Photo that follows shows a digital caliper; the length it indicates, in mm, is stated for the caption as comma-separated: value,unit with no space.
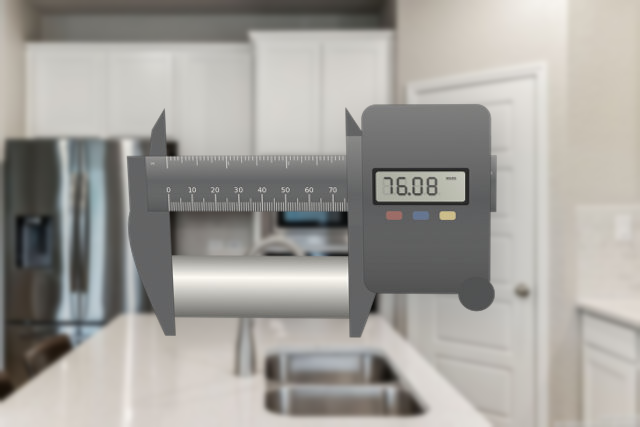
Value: 76.08,mm
